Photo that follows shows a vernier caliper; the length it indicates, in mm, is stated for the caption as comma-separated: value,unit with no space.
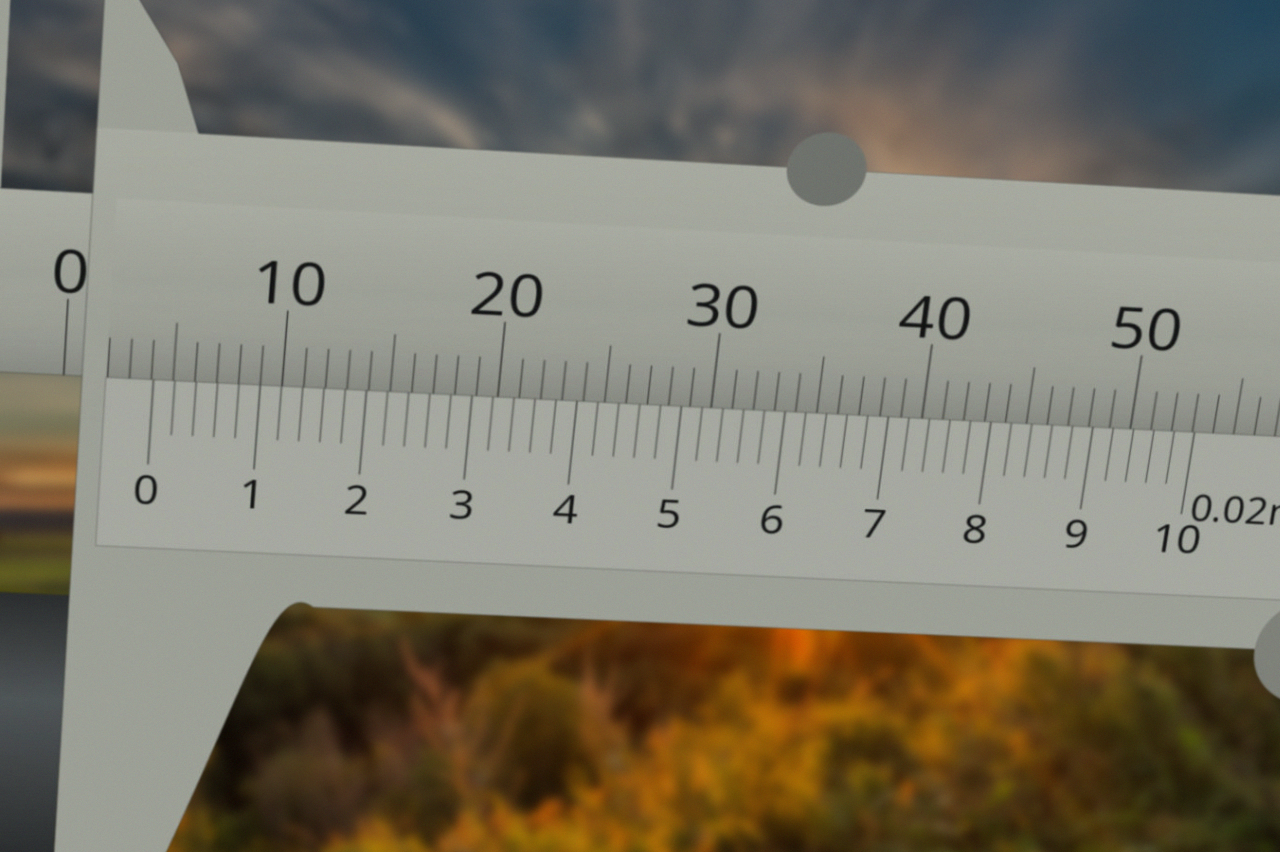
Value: 4.1,mm
